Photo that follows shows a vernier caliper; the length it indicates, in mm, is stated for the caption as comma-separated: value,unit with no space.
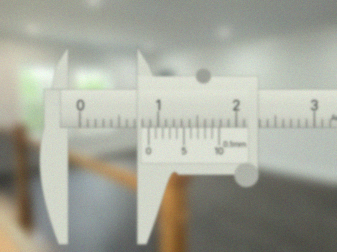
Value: 8.8,mm
